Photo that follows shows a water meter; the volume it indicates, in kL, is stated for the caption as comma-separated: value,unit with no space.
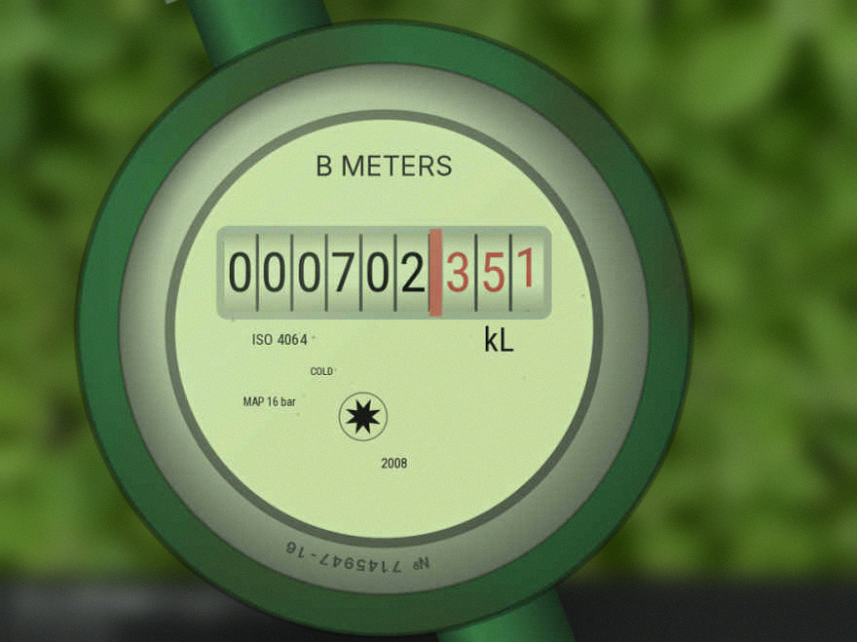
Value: 702.351,kL
